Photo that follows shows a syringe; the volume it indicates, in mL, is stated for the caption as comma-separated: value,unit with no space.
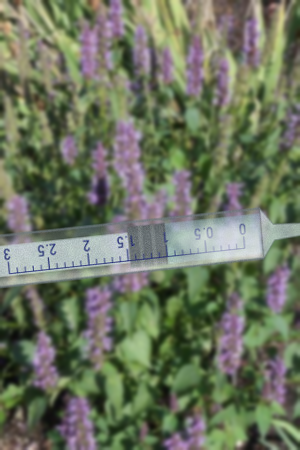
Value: 1,mL
